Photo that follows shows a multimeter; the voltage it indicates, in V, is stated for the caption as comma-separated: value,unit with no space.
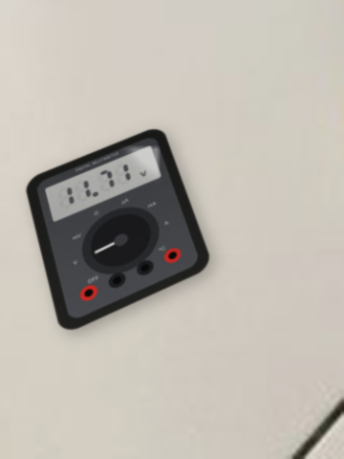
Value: 11.71,V
